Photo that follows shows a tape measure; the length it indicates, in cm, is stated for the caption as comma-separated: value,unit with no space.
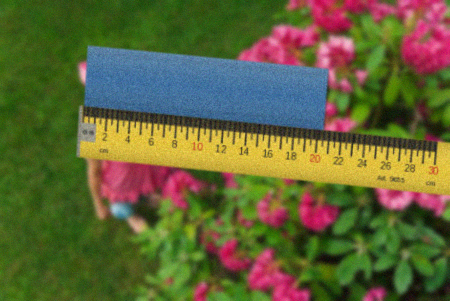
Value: 20.5,cm
